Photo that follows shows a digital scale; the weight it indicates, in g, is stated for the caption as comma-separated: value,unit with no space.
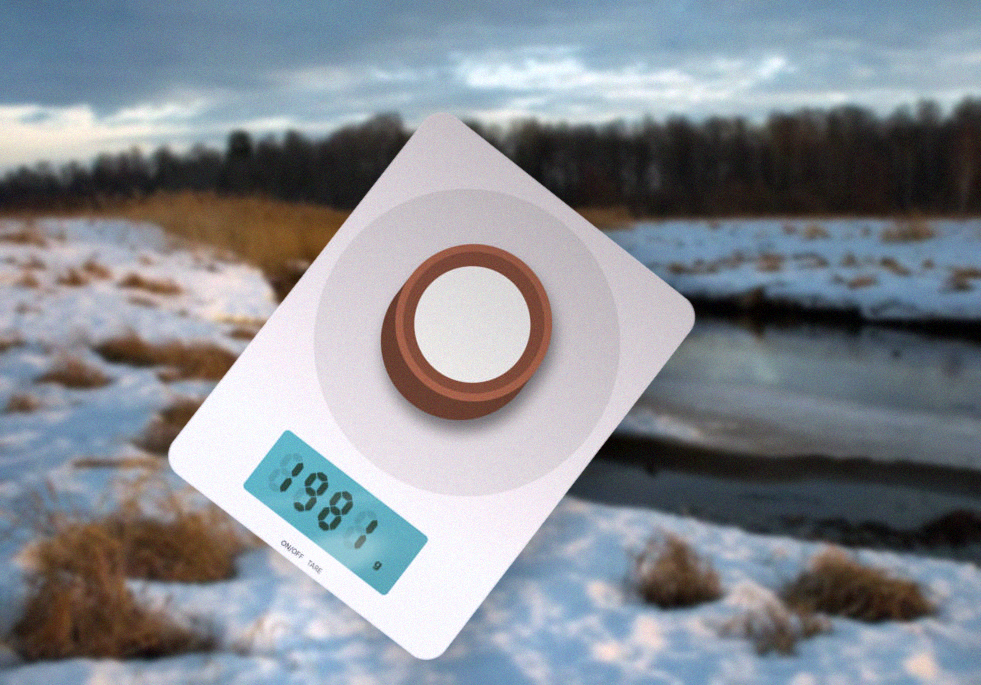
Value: 1981,g
